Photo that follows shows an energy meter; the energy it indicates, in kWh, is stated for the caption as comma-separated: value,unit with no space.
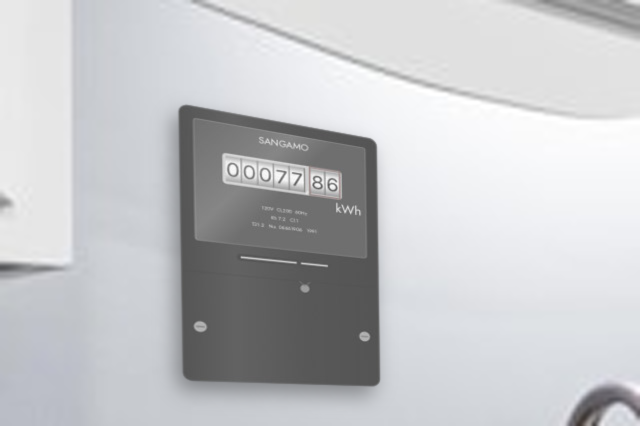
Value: 77.86,kWh
